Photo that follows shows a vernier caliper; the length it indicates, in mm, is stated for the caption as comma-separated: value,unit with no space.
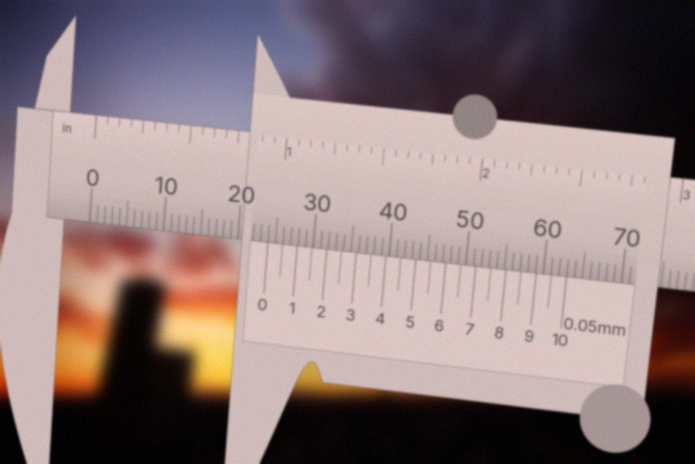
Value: 24.0,mm
